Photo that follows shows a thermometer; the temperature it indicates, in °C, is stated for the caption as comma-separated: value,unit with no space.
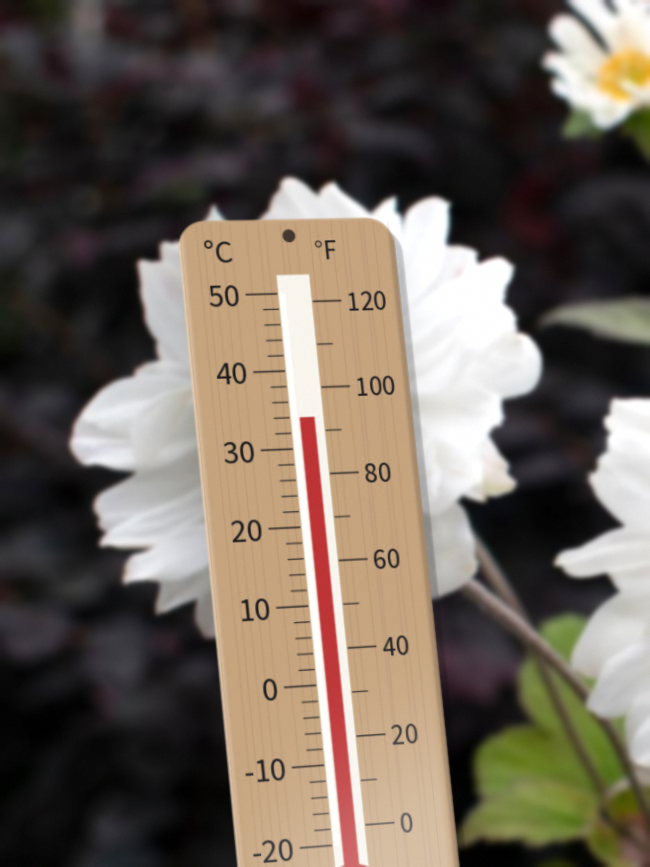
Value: 34,°C
